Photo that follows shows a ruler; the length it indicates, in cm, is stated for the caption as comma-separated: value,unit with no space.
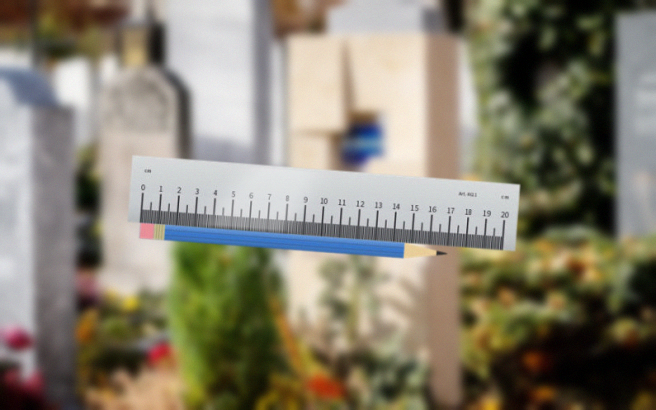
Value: 17,cm
